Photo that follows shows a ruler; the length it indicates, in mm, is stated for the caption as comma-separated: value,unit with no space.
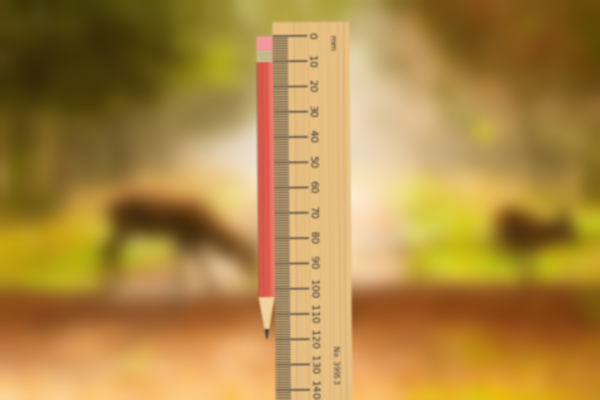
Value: 120,mm
